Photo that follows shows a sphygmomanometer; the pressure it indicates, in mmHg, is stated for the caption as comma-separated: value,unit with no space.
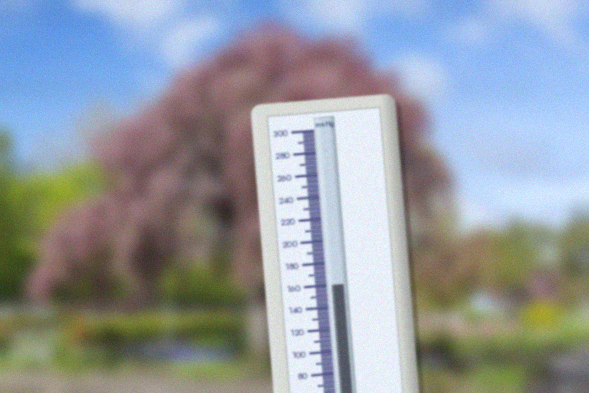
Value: 160,mmHg
